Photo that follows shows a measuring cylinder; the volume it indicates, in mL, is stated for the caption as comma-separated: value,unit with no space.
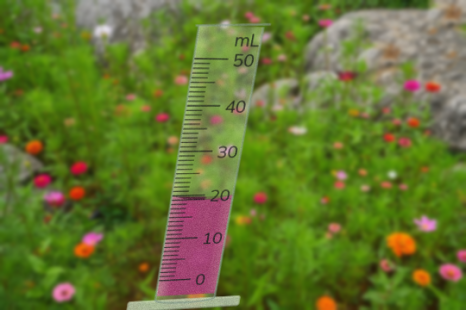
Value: 19,mL
